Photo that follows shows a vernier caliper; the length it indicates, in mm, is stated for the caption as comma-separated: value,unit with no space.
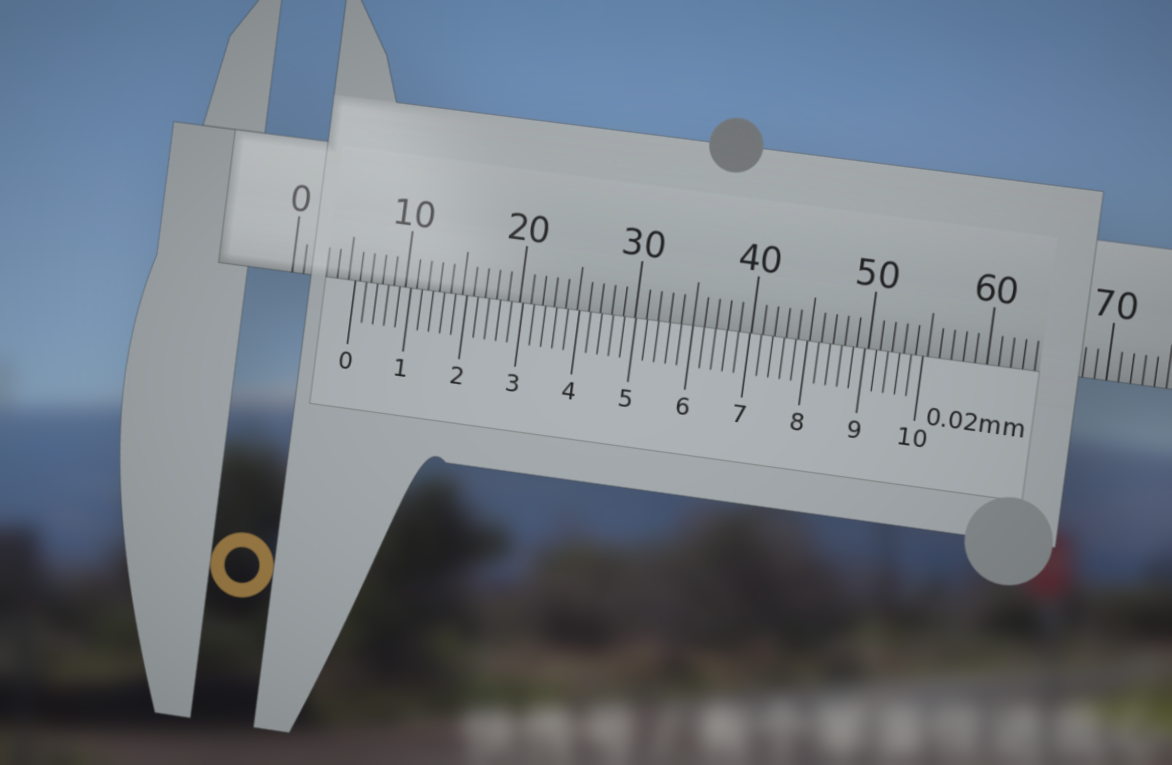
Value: 5.6,mm
